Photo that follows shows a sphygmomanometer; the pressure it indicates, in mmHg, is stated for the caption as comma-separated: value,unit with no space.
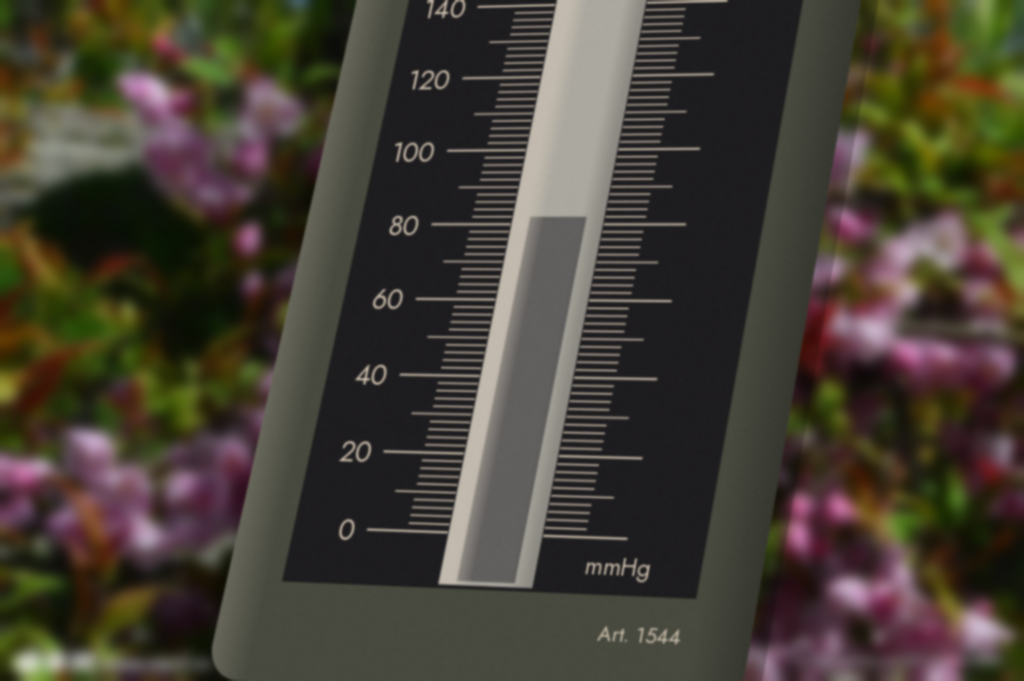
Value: 82,mmHg
